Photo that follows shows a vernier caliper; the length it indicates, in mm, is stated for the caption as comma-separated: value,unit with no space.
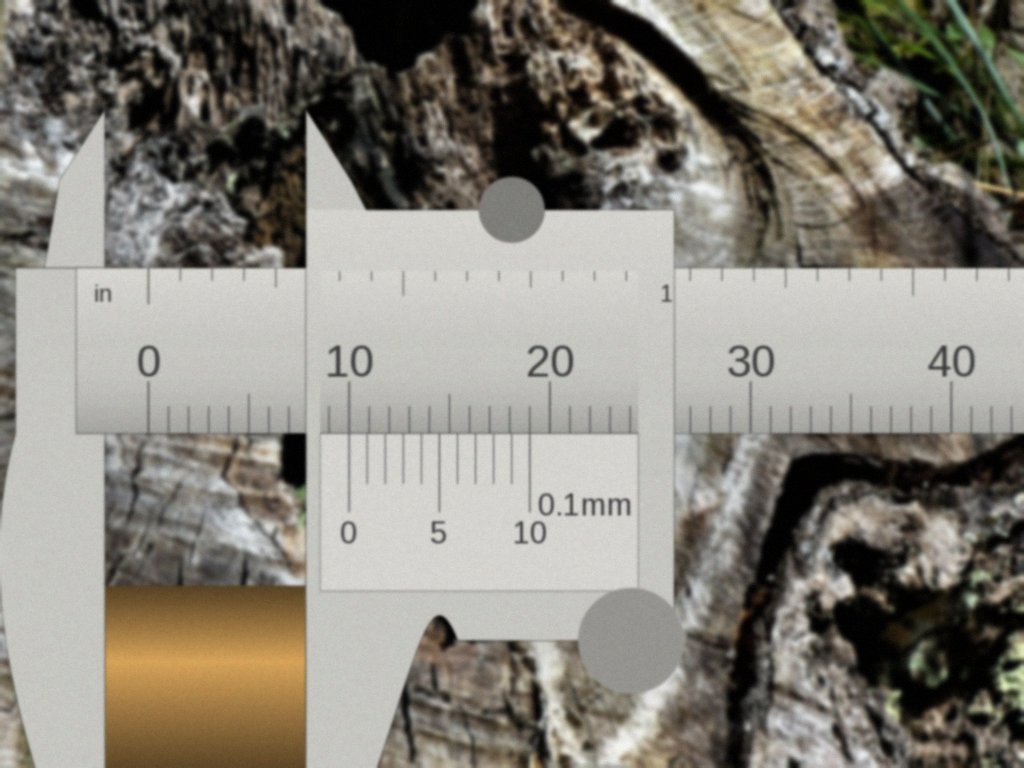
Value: 10.0,mm
